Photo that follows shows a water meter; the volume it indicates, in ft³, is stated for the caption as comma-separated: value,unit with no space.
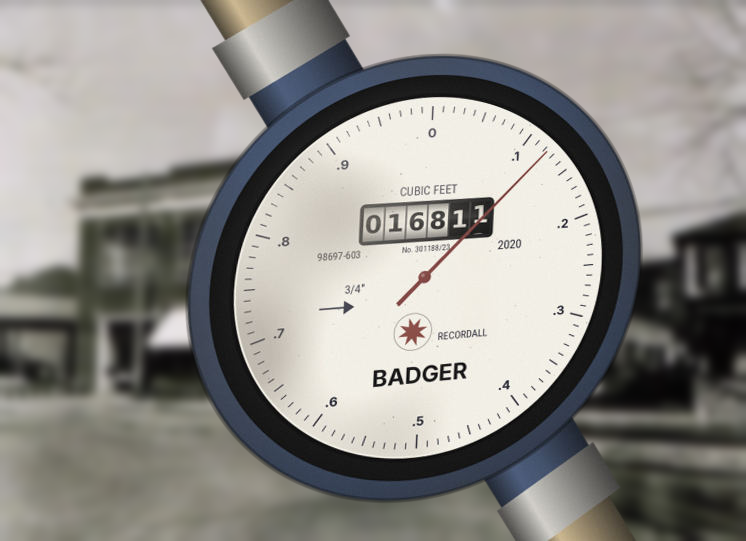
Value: 16811.12,ft³
